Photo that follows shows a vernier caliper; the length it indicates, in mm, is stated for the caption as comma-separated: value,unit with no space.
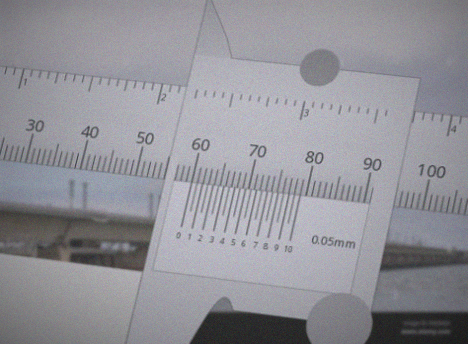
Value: 60.0,mm
